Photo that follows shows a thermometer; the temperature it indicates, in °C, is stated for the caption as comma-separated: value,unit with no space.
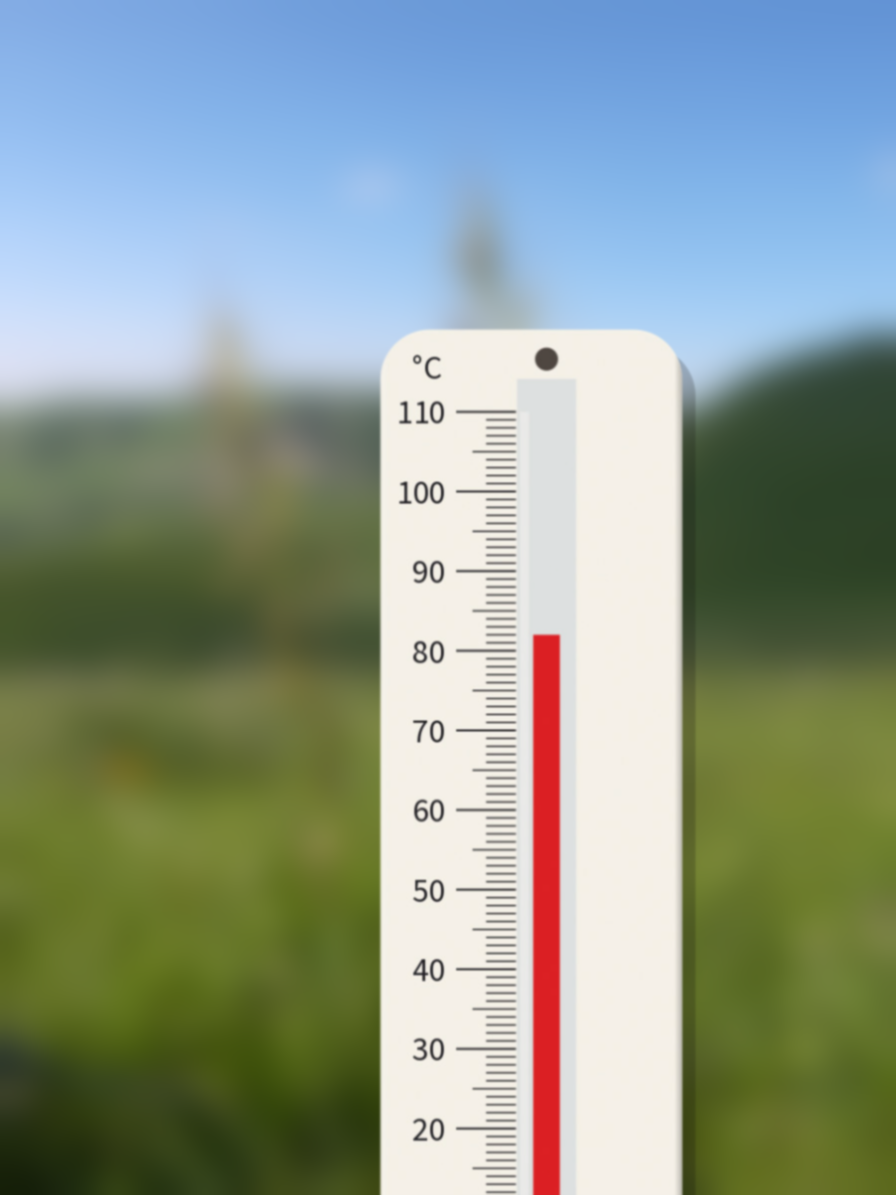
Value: 82,°C
